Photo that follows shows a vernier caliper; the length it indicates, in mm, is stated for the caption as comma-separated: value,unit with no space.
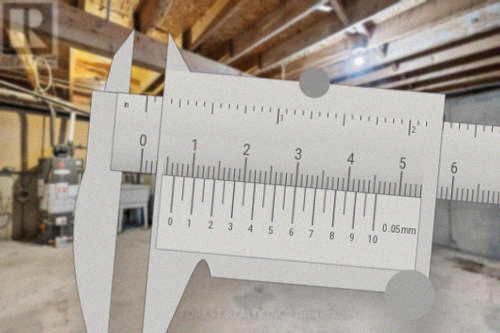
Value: 6.5,mm
